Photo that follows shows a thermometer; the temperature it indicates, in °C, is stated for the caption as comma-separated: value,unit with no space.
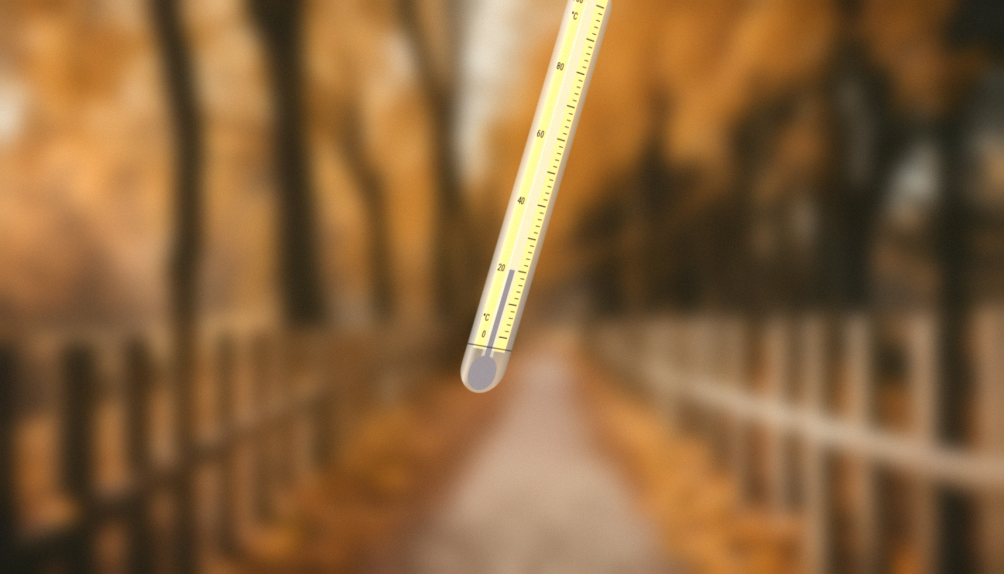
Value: 20,°C
